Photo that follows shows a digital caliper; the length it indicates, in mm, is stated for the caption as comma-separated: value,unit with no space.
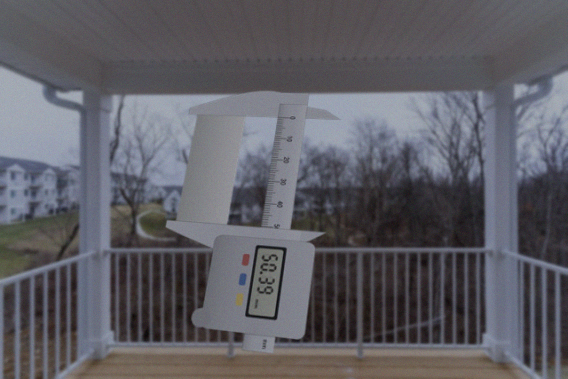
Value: 50.39,mm
